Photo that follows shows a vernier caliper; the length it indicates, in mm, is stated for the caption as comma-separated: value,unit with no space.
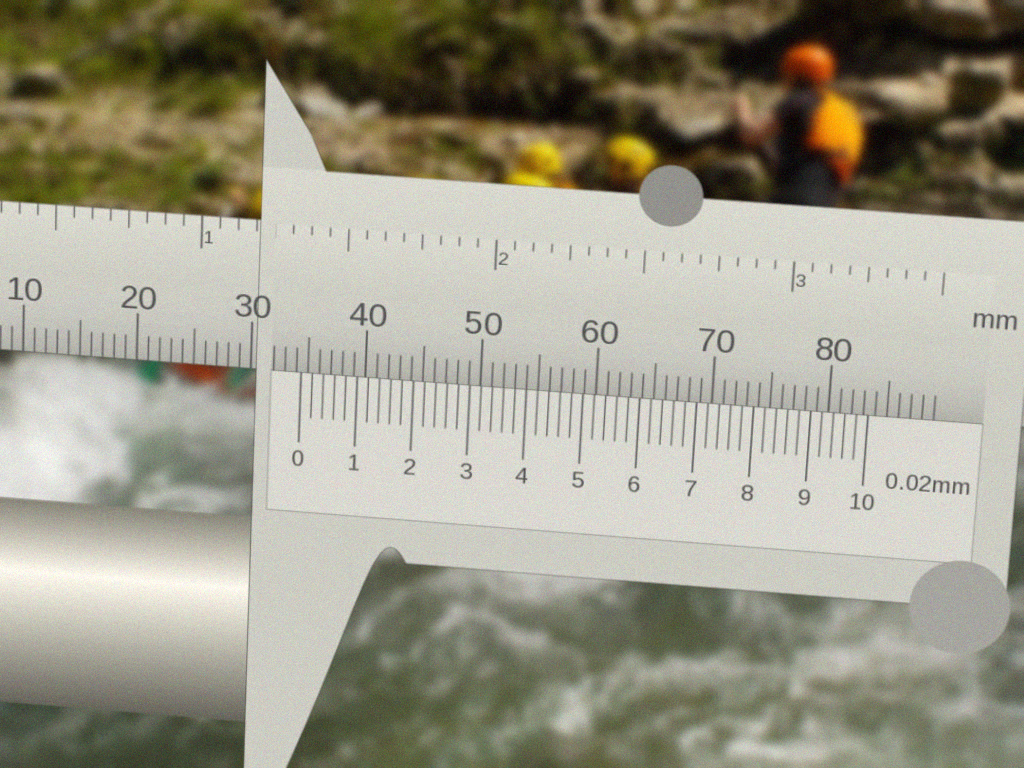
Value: 34.4,mm
